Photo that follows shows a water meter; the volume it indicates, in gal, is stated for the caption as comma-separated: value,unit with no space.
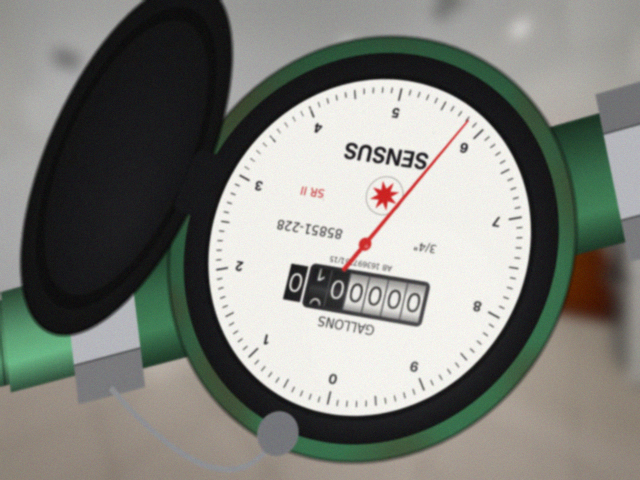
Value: 5.8,gal
